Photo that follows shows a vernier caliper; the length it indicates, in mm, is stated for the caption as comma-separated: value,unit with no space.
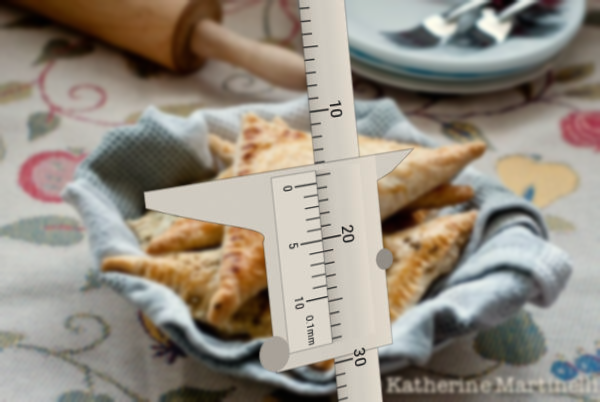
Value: 15.6,mm
